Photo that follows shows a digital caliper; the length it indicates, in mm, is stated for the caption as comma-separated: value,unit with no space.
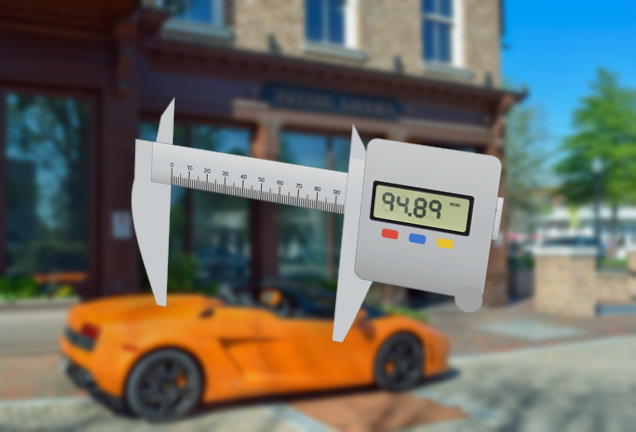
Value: 94.89,mm
